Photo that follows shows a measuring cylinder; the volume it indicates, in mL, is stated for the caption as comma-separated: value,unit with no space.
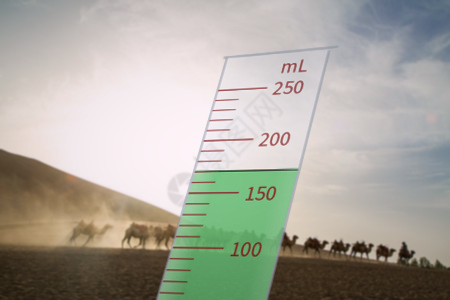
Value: 170,mL
